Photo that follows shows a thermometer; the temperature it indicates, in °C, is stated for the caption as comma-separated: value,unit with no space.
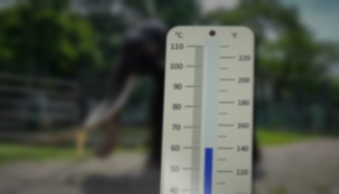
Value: 60,°C
